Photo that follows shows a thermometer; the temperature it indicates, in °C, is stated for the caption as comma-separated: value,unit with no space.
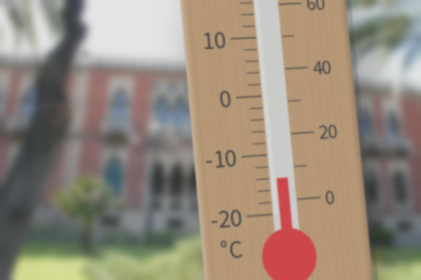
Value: -14,°C
